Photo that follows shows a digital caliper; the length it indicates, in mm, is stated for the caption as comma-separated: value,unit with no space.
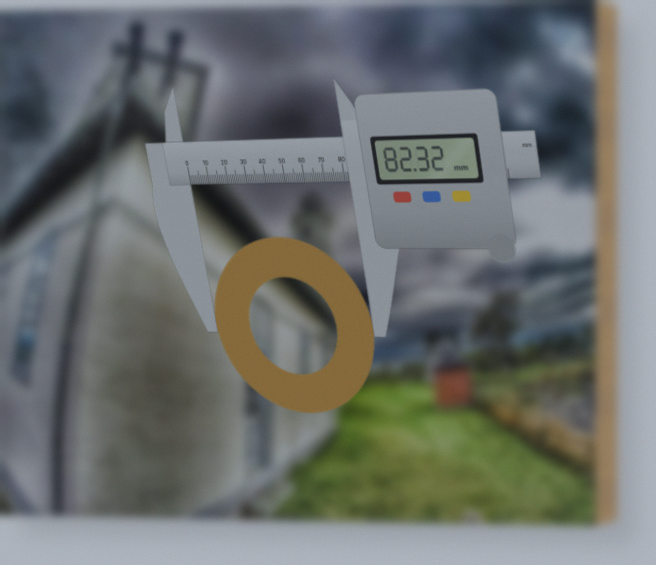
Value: 82.32,mm
